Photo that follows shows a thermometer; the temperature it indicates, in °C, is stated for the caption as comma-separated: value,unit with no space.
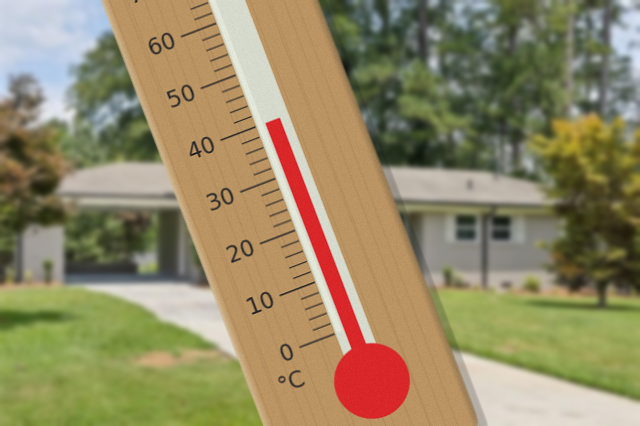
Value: 40,°C
